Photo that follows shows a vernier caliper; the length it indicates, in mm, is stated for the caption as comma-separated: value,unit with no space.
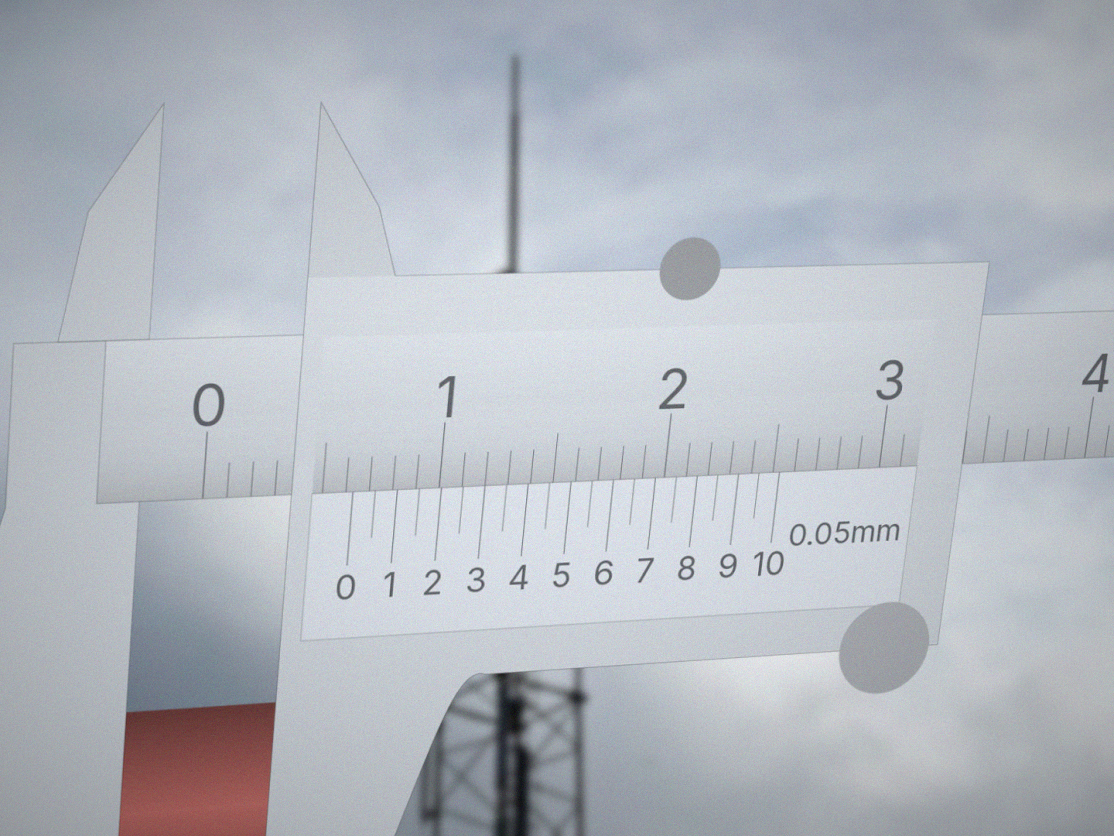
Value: 6.30,mm
